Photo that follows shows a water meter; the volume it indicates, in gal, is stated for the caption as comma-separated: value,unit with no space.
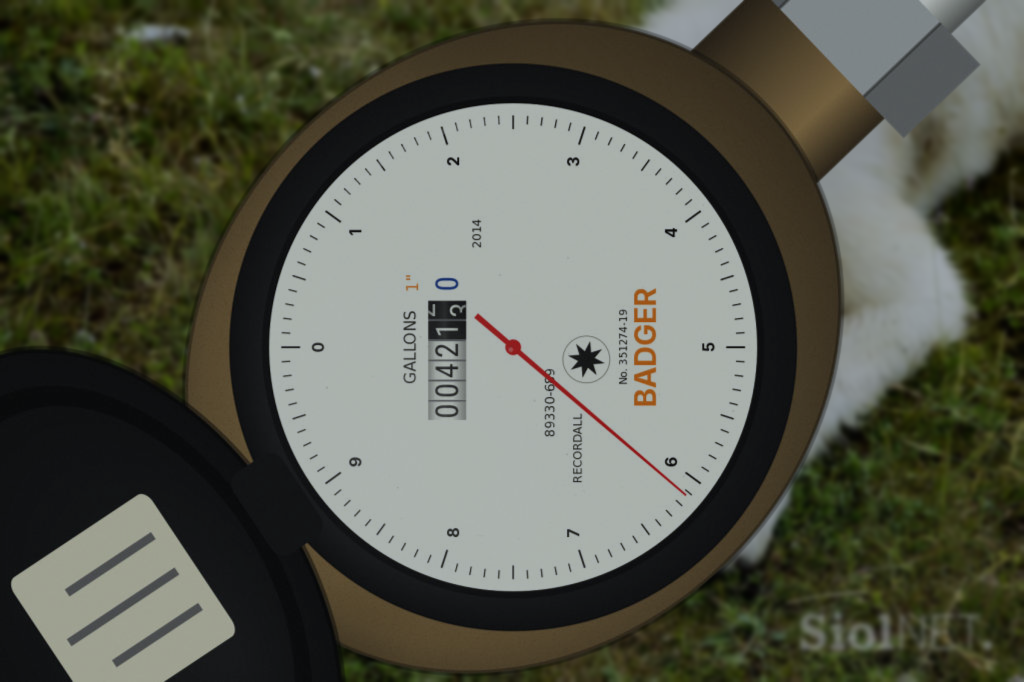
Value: 42126.1,gal
